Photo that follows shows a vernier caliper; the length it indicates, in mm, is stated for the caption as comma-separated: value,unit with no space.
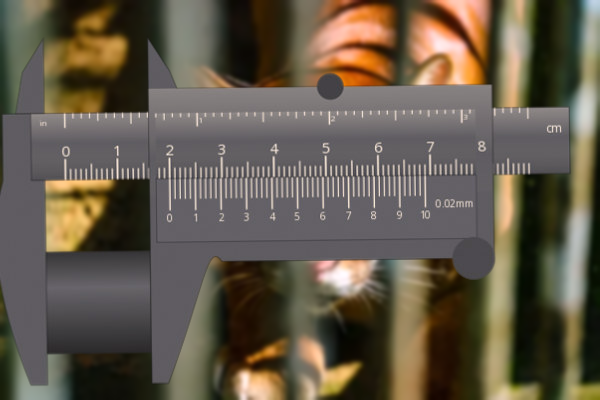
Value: 20.0,mm
